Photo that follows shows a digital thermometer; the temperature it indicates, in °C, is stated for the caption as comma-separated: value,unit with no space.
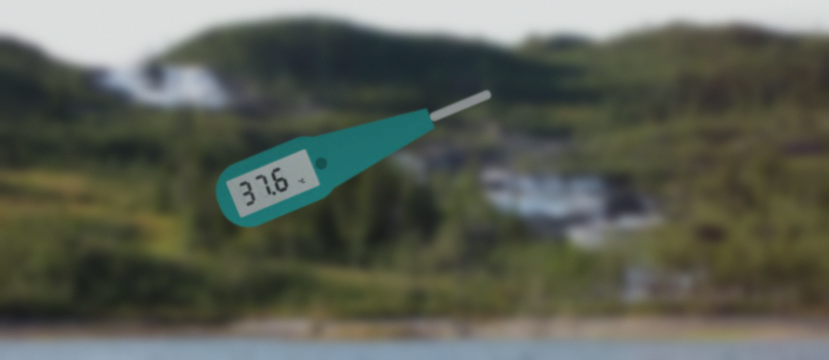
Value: 37.6,°C
